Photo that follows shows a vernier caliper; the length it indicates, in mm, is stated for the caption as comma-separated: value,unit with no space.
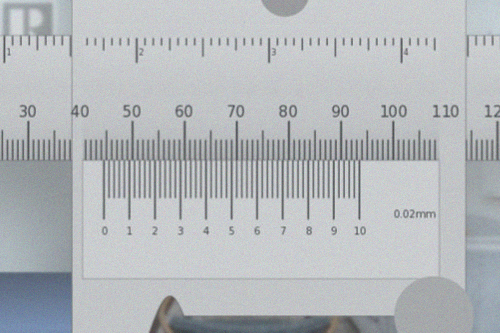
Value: 44.5,mm
